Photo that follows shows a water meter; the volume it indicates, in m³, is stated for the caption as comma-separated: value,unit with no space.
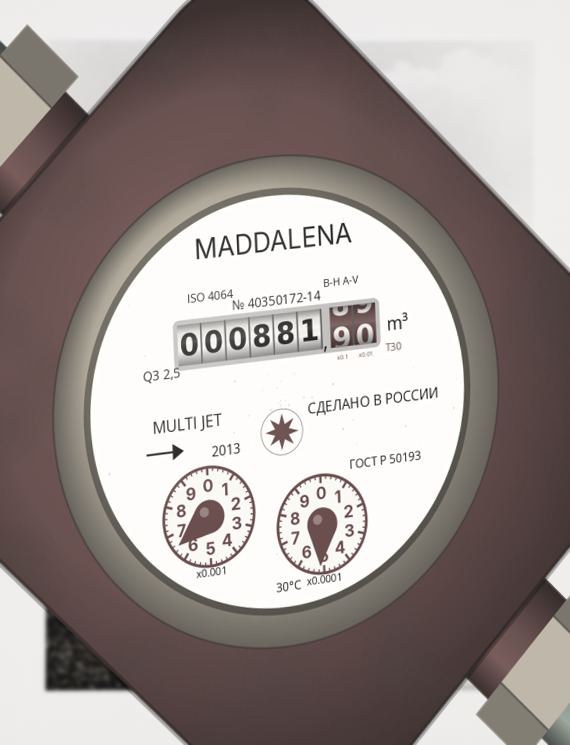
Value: 881.8965,m³
